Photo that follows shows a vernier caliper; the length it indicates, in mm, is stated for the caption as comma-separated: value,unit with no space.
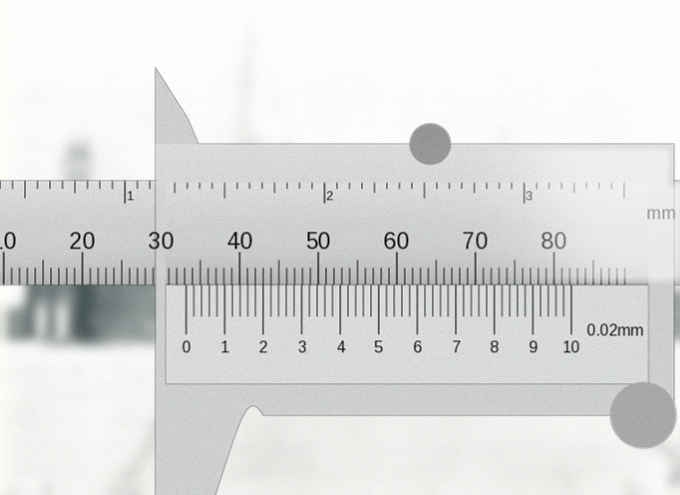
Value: 33.2,mm
